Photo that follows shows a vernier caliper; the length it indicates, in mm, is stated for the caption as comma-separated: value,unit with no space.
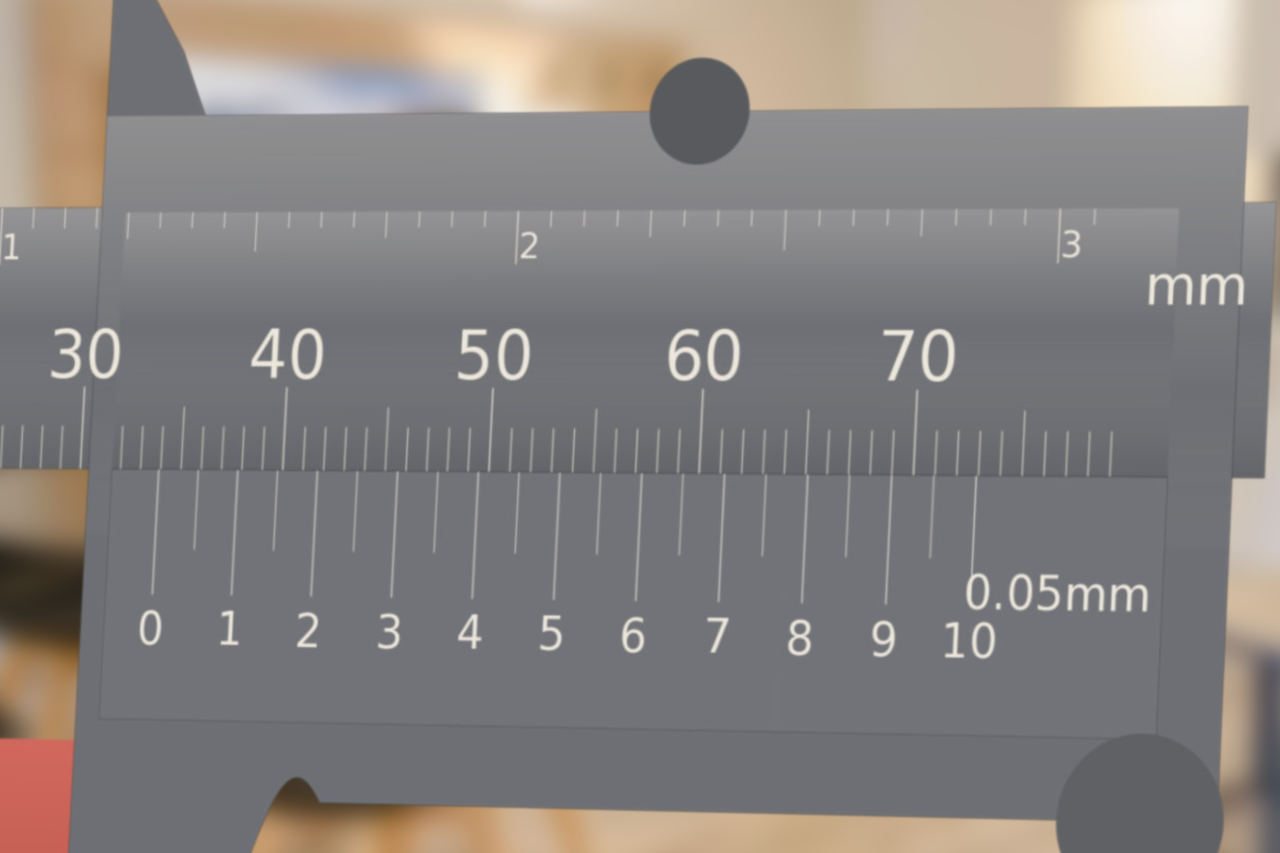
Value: 33.9,mm
